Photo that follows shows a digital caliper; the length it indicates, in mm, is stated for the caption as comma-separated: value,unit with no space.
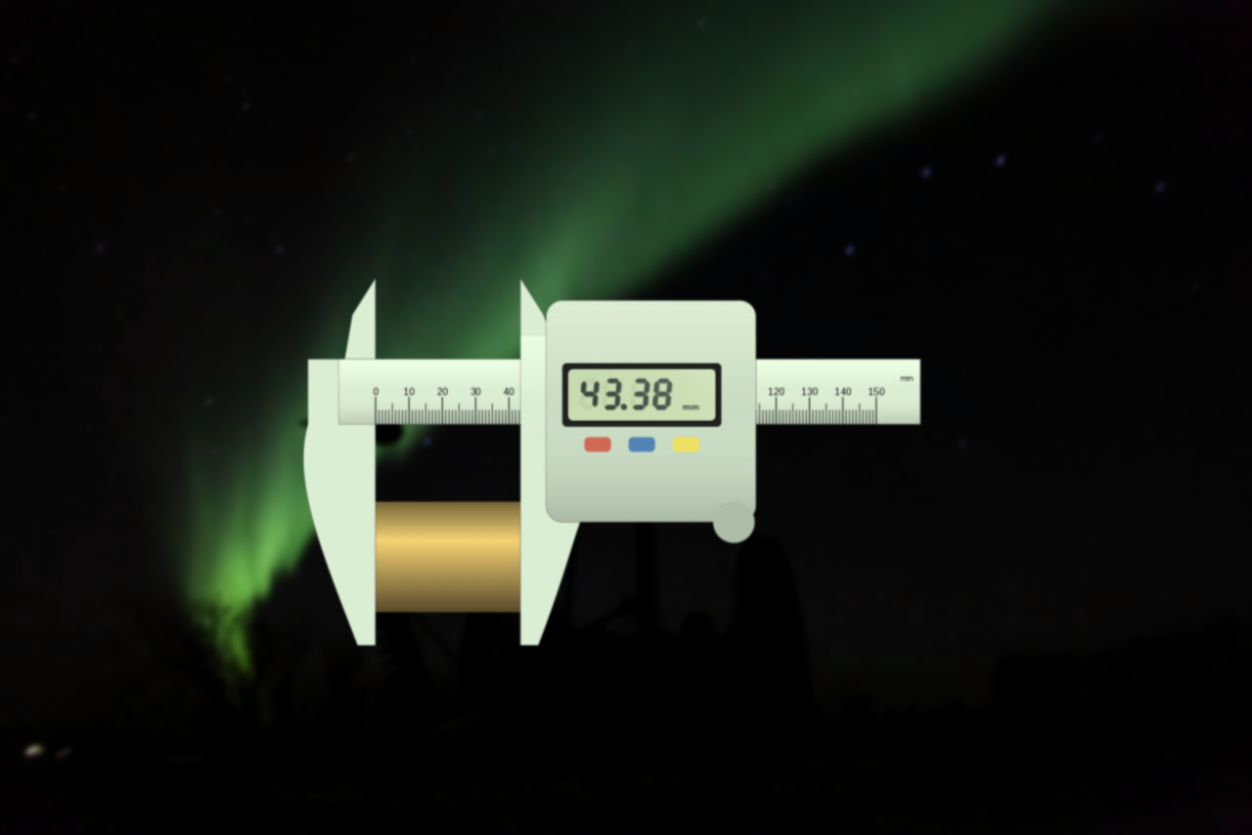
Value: 43.38,mm
